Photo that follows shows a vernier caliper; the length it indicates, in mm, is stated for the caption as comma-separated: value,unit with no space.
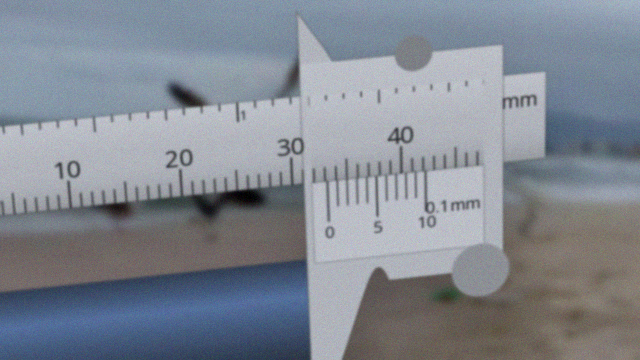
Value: 33.2,mm
